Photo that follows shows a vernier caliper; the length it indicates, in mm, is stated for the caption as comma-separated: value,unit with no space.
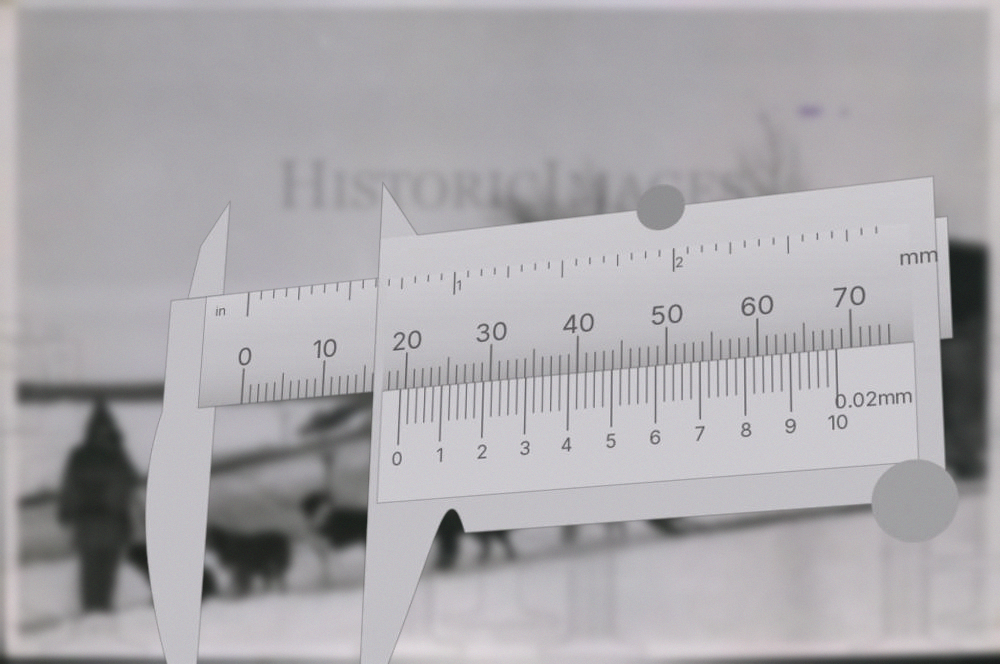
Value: 19.4,mm
